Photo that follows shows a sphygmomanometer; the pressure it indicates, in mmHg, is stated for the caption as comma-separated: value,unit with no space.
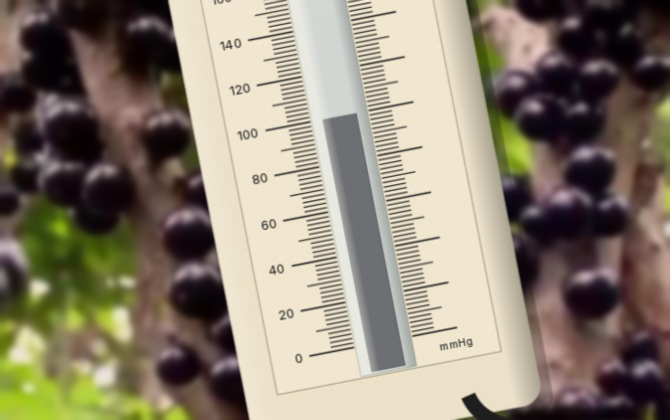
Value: 100,mmHg
